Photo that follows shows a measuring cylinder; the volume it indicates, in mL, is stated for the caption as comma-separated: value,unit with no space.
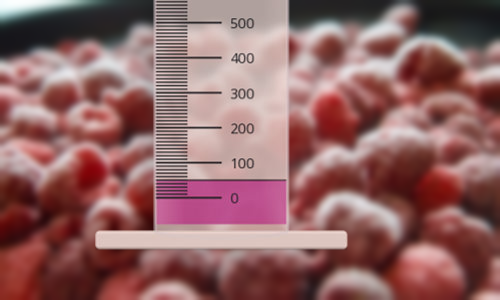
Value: 50,mL
